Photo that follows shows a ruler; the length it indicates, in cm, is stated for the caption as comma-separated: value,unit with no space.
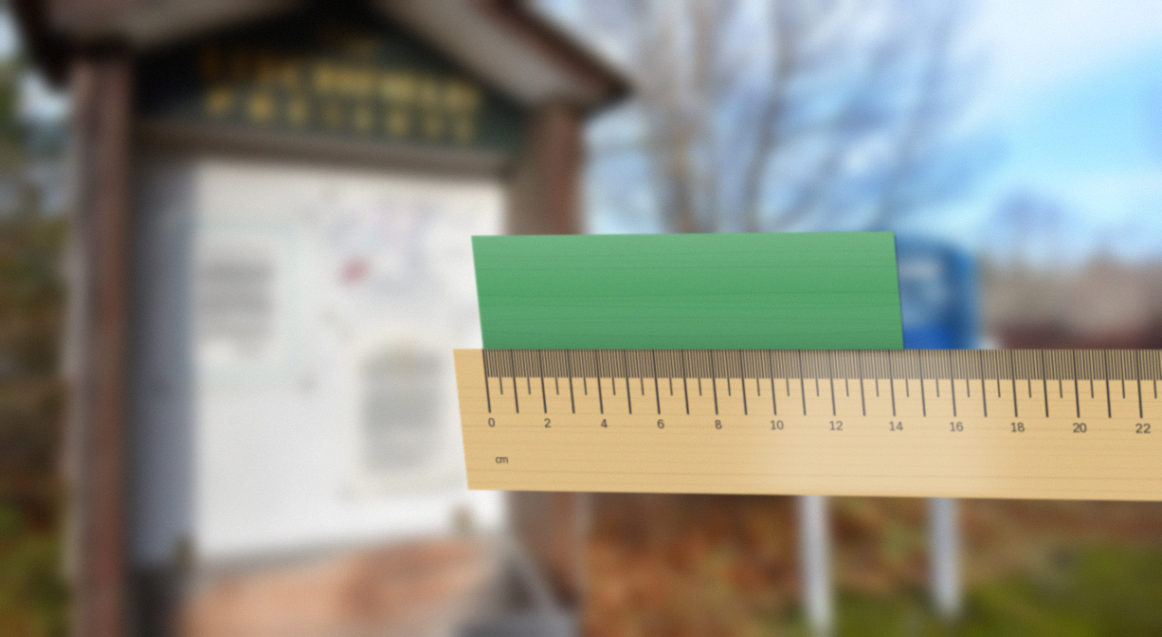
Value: 14.5,cm
